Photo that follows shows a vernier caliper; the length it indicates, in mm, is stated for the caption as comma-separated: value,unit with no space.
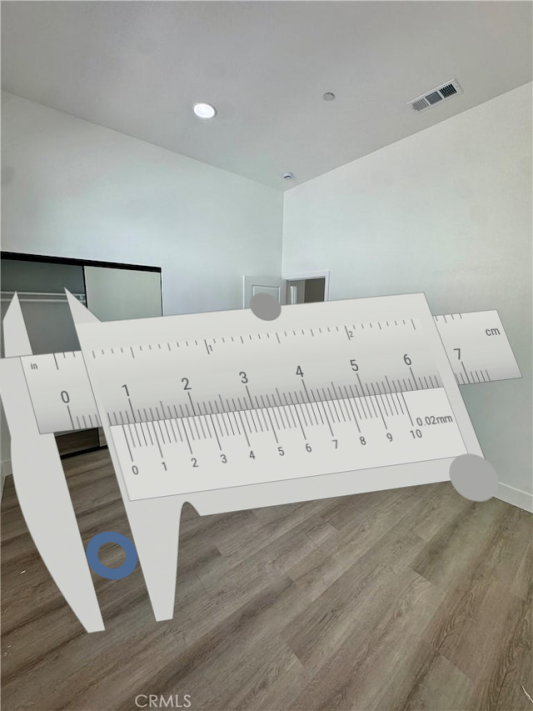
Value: 7.8,mm
